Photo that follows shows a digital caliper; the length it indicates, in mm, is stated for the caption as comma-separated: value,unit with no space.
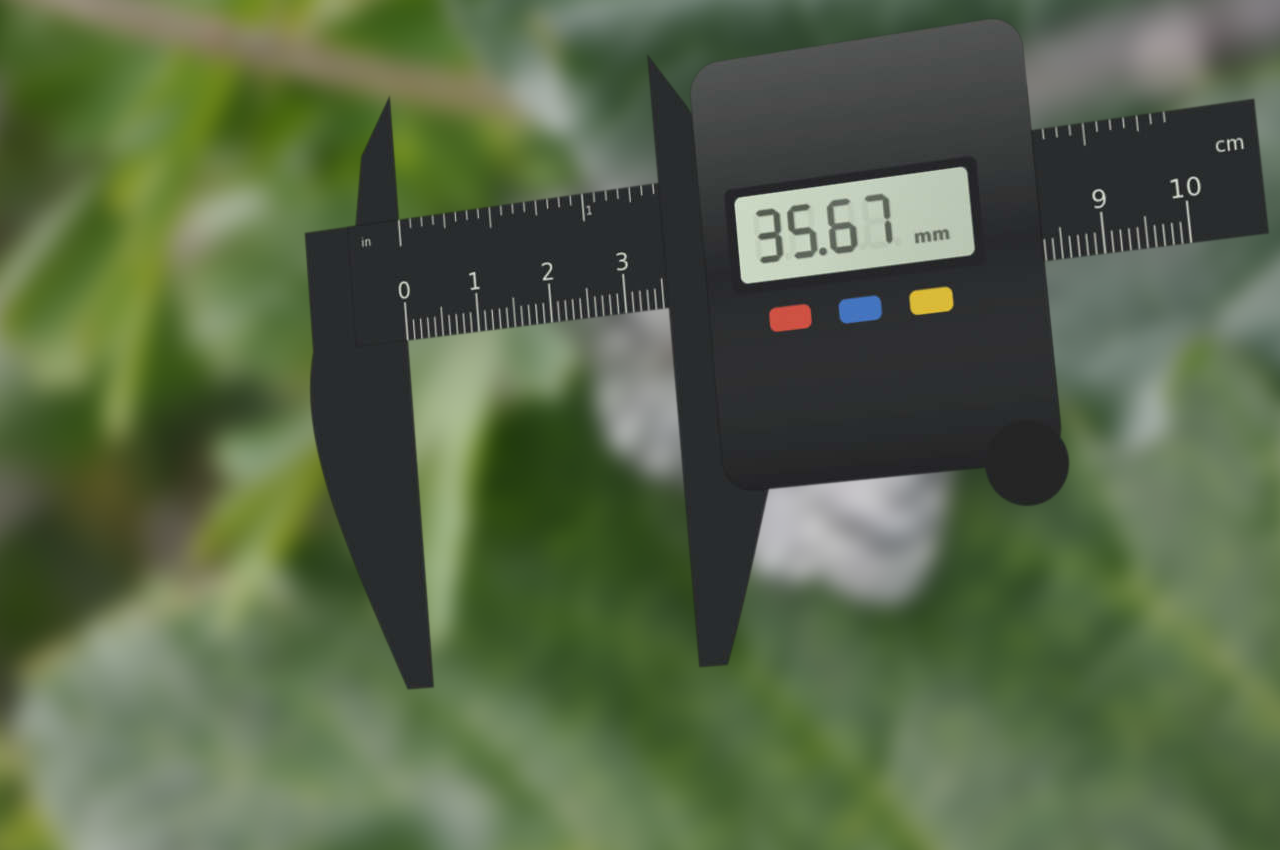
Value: 35.67,mm
